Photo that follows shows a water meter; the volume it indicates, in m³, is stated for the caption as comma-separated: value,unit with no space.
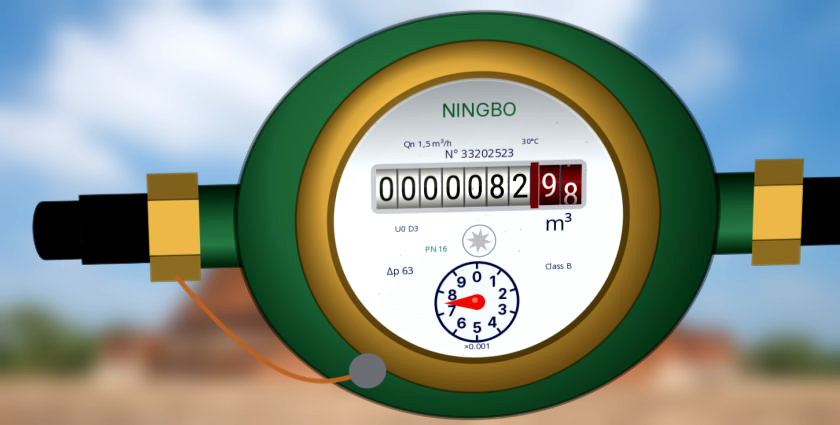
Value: 82.977,m³
